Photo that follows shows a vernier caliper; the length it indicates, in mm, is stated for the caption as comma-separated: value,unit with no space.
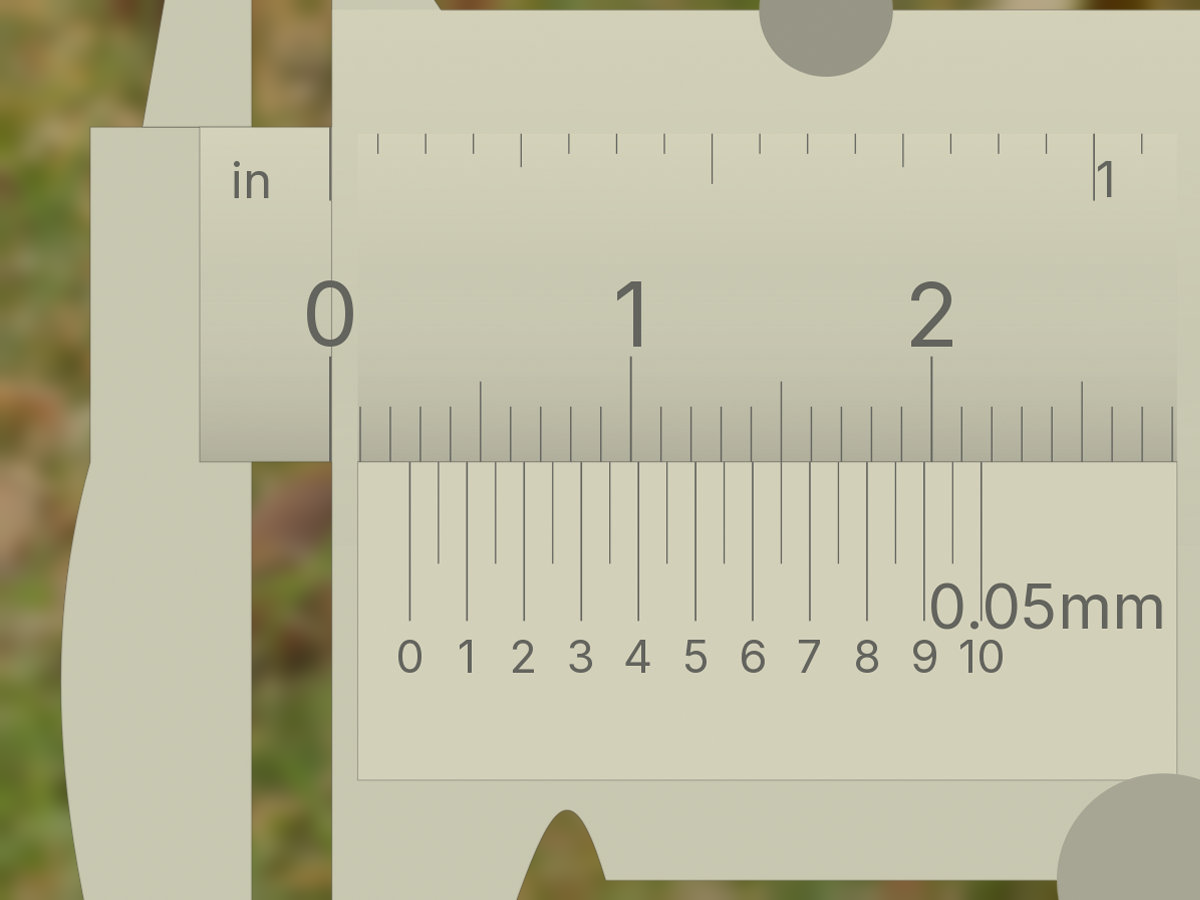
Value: 2.65,mm
